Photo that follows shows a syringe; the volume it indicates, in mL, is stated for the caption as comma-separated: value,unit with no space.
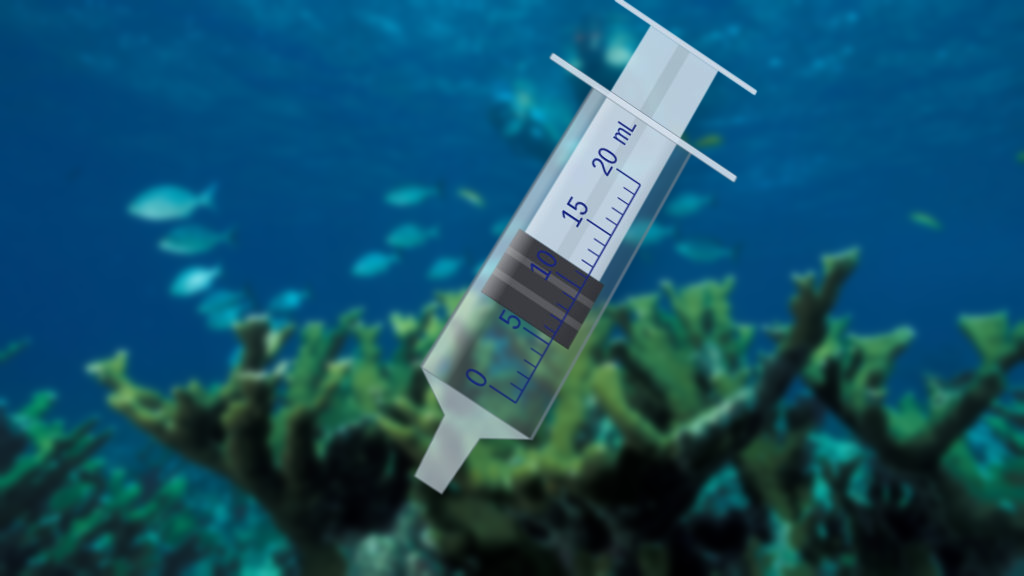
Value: 5.5,mL
